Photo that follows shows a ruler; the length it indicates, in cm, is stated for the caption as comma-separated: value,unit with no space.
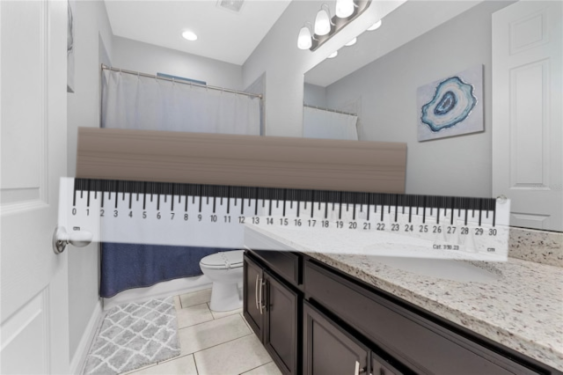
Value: 23.5,cm
